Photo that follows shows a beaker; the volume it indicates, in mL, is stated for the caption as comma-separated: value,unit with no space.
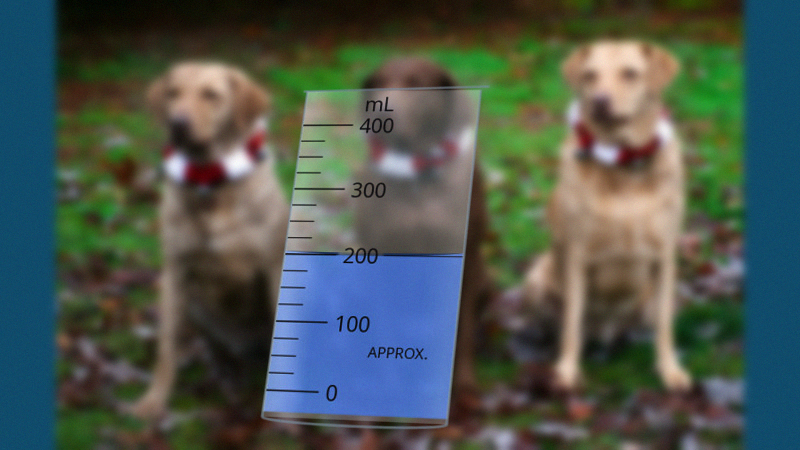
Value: 200,mL
